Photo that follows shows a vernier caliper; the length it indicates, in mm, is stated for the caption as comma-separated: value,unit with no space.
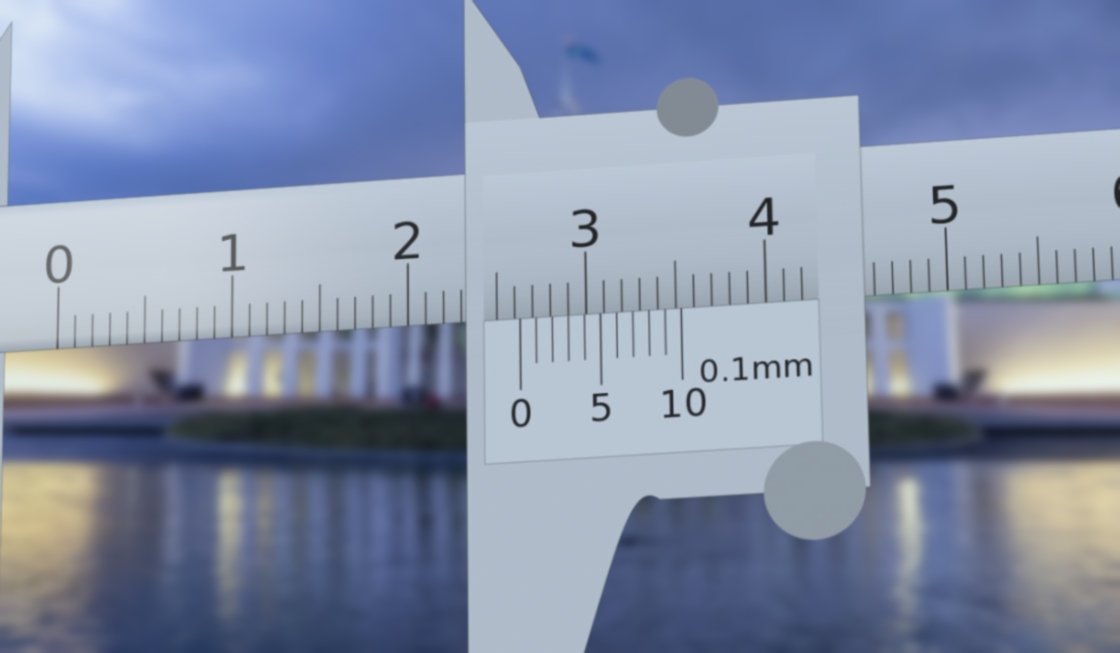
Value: 26.3,mm
